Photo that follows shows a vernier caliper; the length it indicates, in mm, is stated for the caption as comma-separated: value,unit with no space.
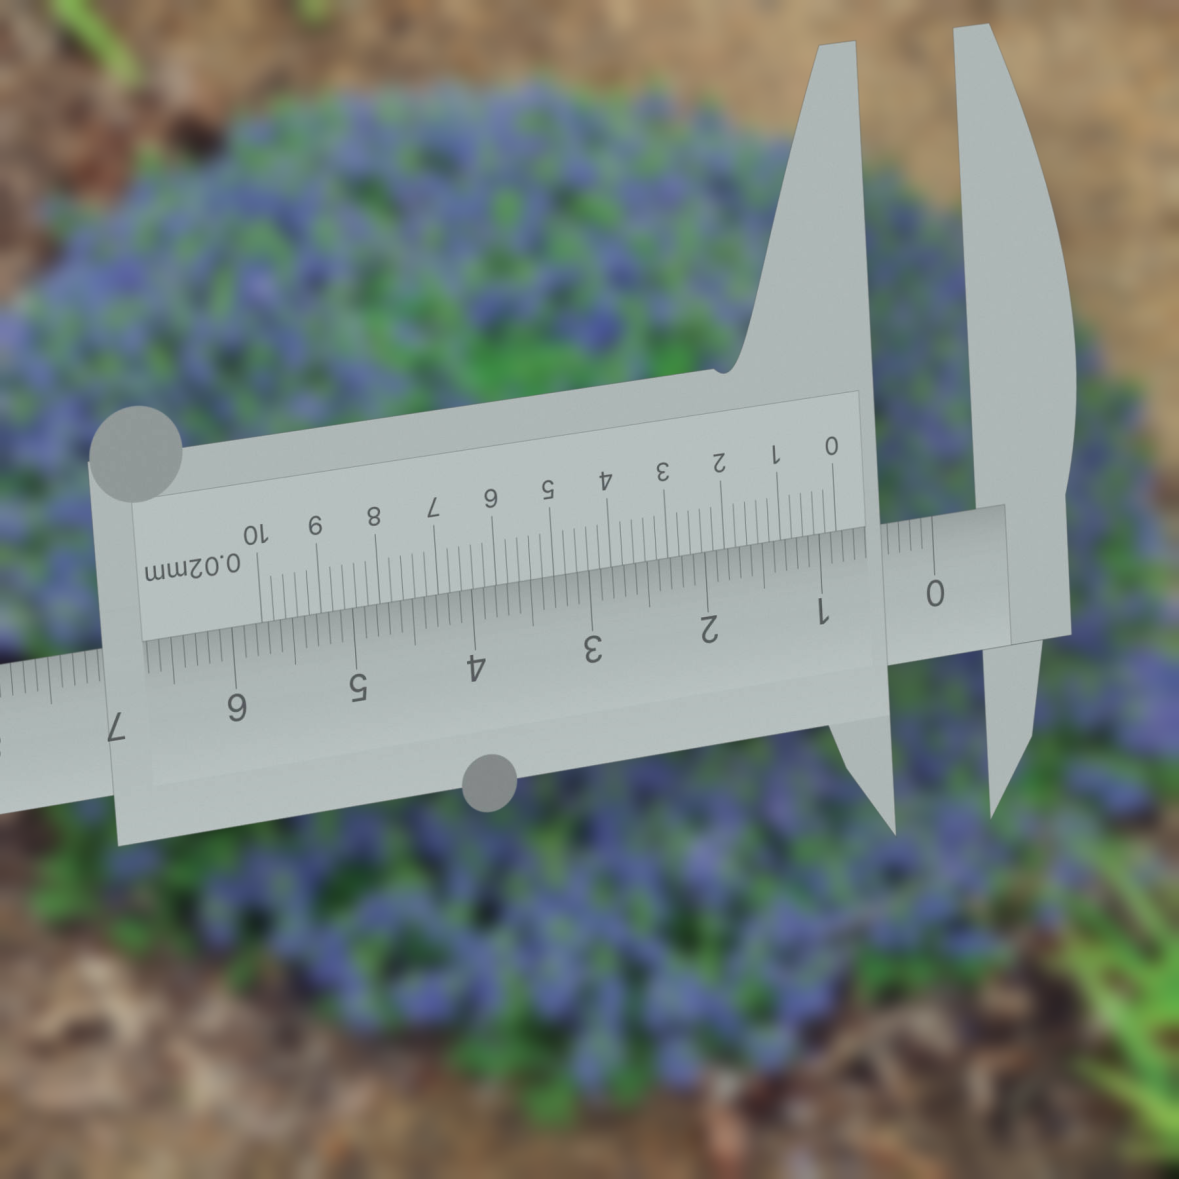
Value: 8.5,mm
